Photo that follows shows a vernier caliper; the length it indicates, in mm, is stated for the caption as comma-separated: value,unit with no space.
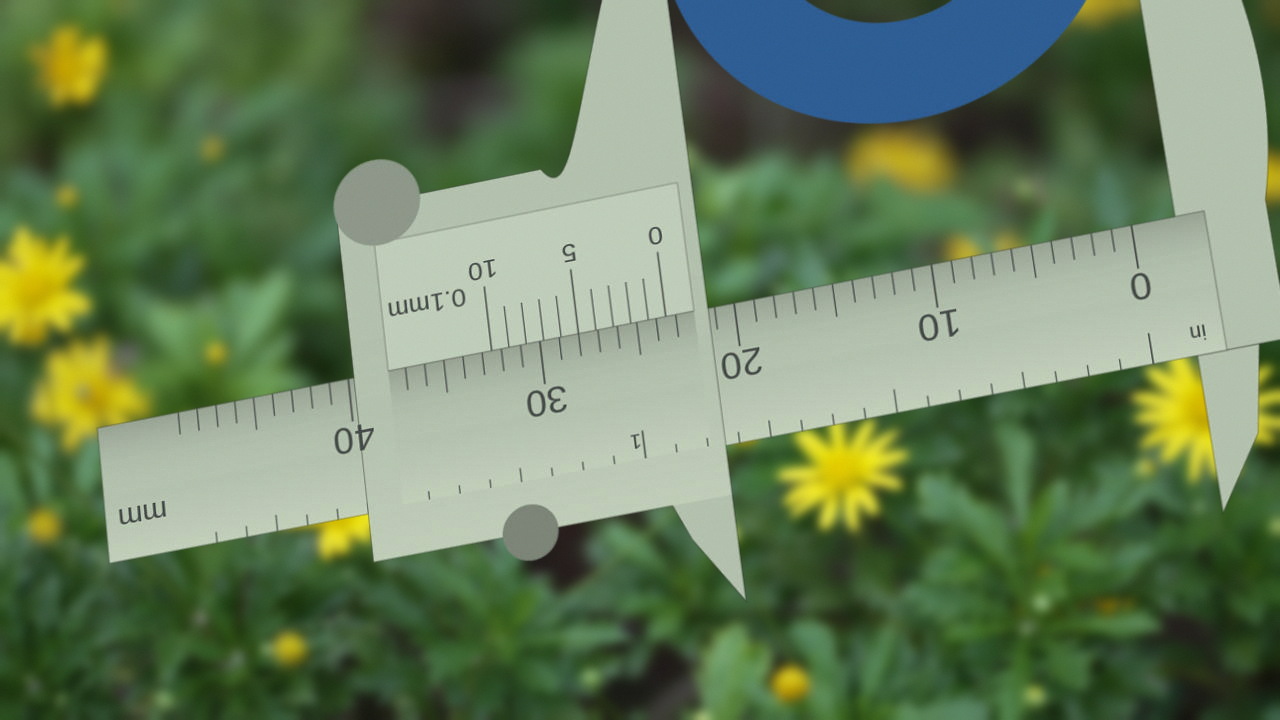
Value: 23.5,mm
